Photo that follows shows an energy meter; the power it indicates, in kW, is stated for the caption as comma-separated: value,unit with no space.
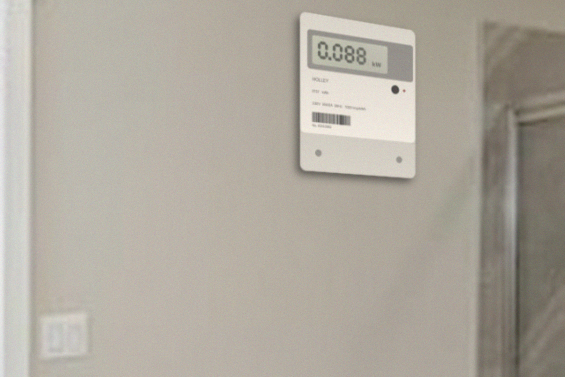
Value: 0.088,kW
